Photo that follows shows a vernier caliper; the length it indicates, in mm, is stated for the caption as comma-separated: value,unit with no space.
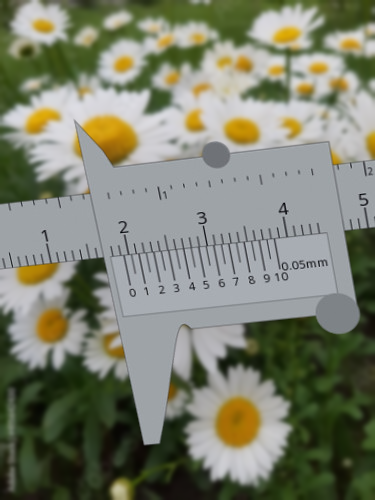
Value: 19.4,mm
